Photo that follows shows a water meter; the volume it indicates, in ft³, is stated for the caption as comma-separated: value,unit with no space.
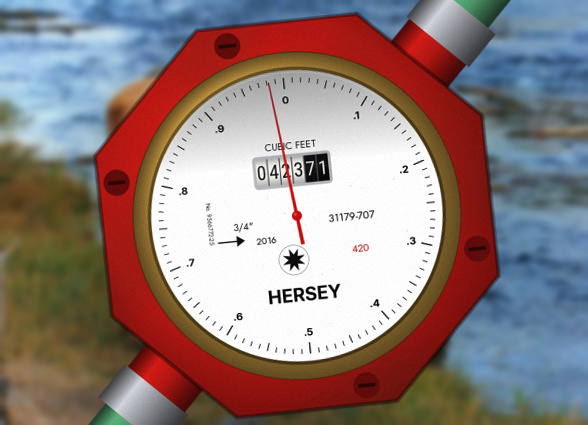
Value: 42370.98,ft³
